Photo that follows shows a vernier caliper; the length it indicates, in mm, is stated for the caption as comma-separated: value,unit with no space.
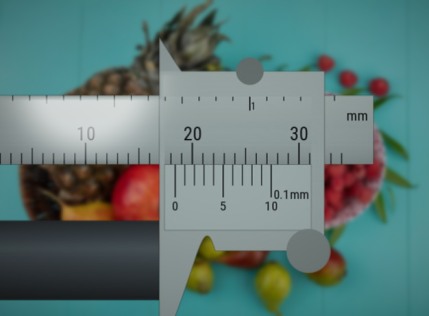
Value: 18.4,mm
